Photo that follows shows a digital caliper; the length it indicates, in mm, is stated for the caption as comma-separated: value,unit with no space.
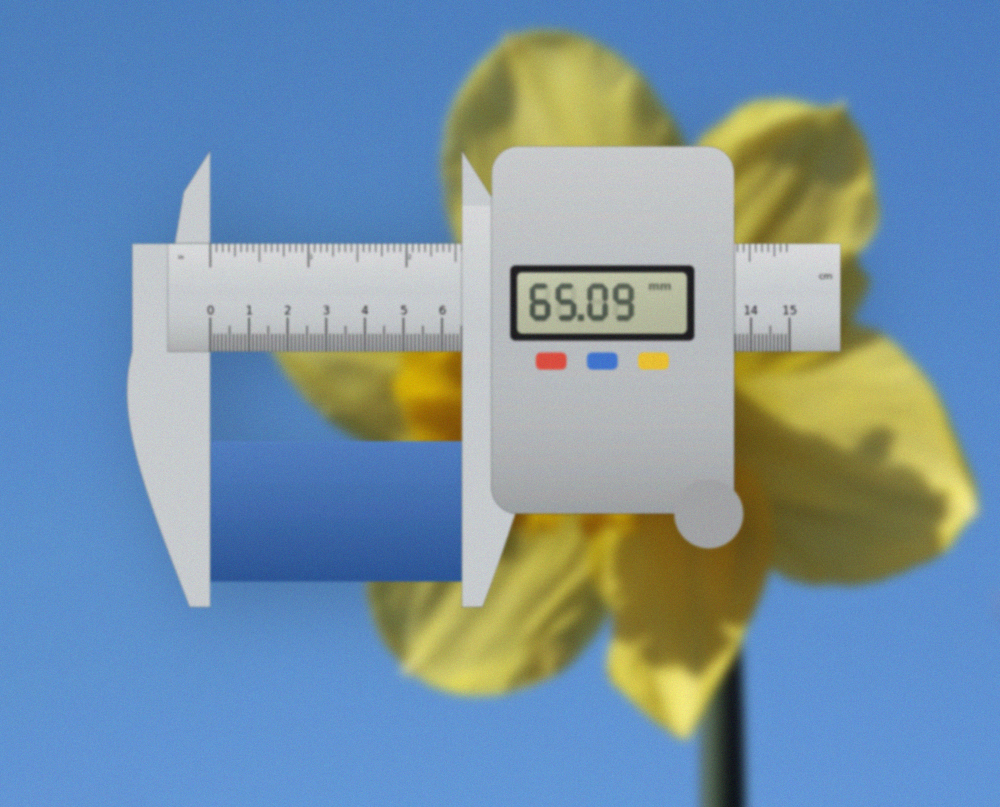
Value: 65.09,mm
